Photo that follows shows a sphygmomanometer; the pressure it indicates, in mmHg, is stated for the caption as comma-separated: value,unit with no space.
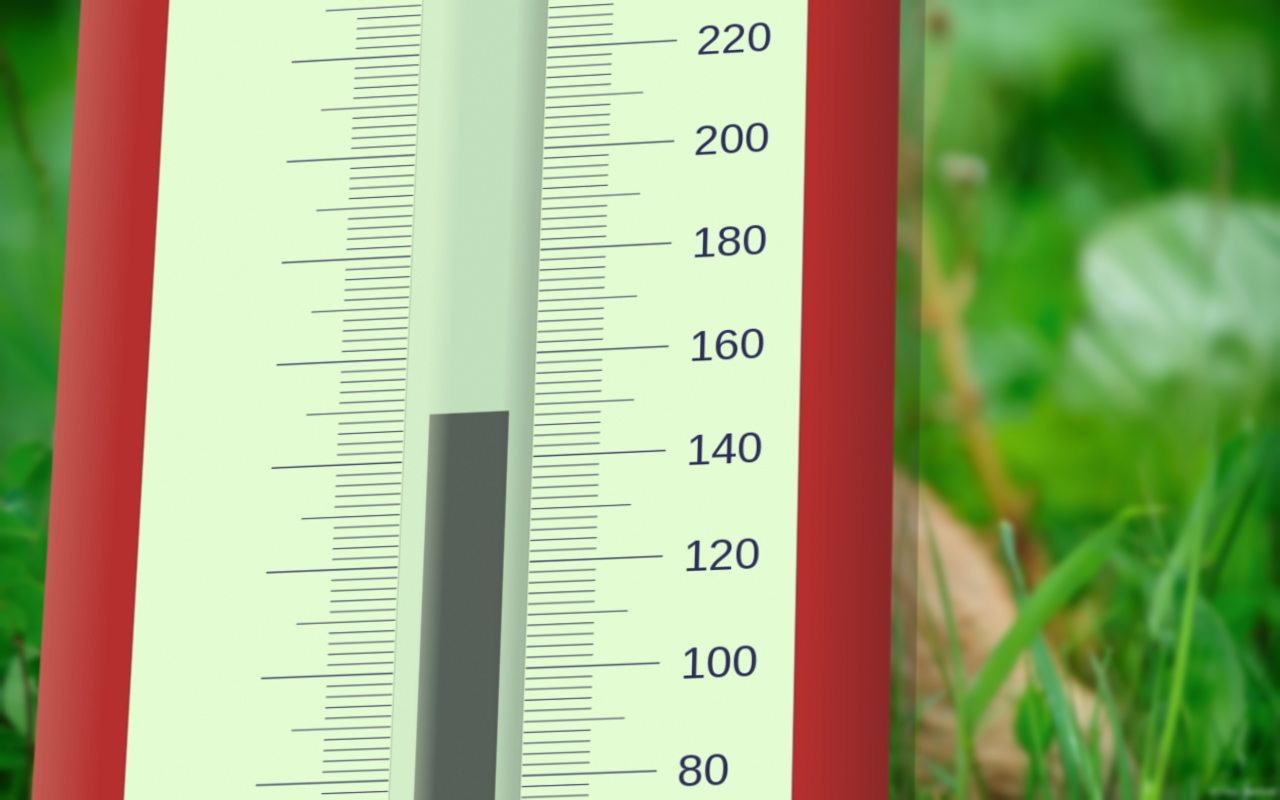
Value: 149,mmHg
